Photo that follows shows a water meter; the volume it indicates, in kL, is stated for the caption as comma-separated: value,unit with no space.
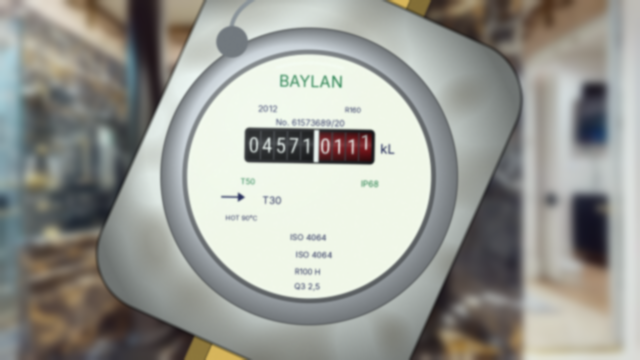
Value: 4571.0111,kL
